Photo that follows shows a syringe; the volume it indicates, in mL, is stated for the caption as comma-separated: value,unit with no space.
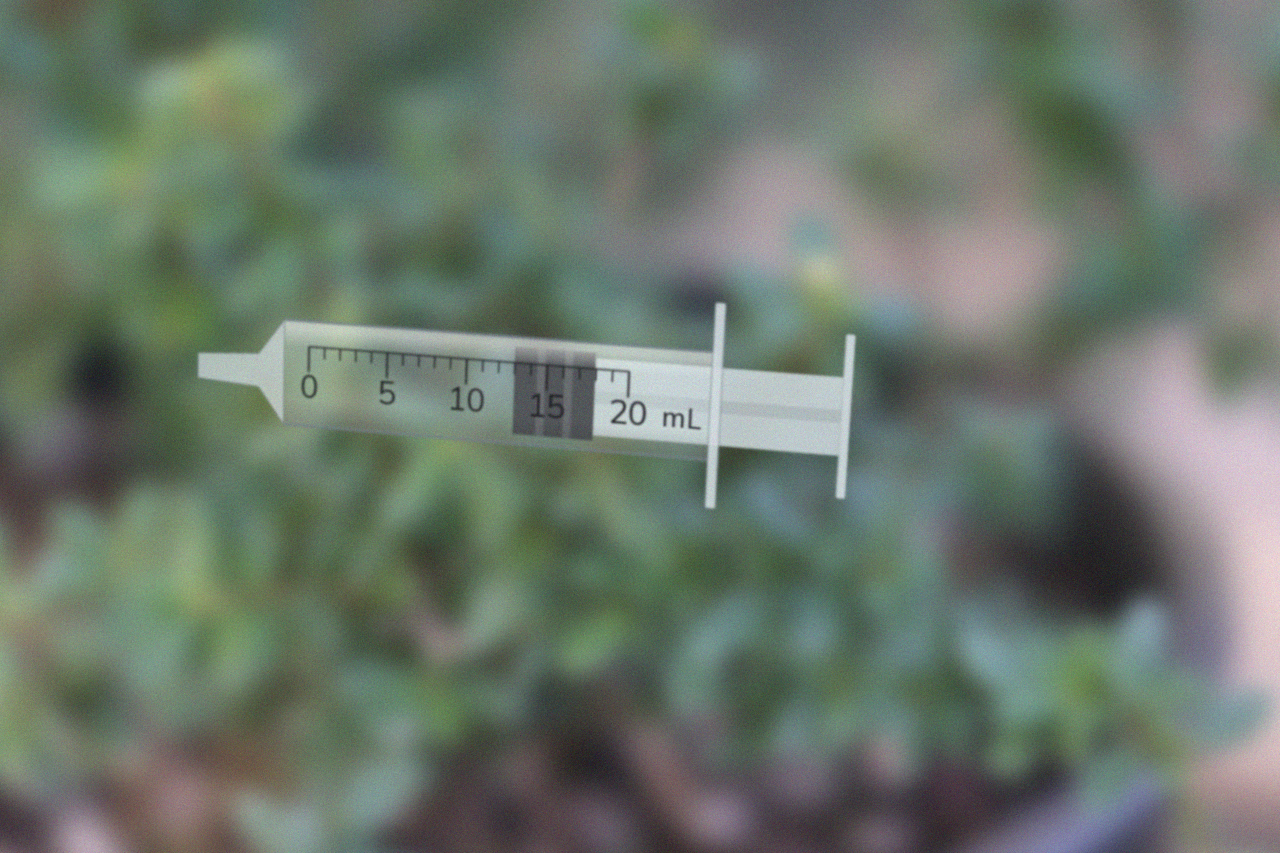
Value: 13,mL
